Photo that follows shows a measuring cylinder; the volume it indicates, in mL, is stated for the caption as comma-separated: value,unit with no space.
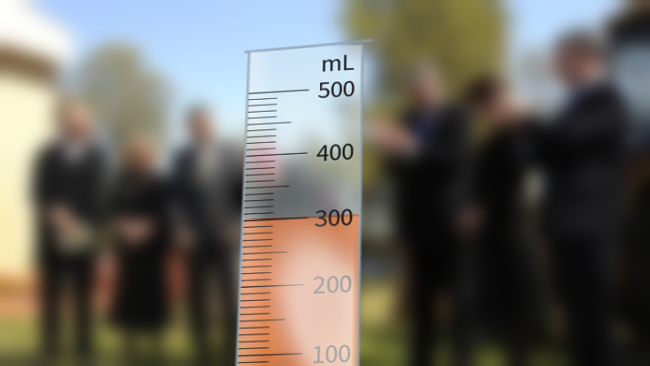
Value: 300,mL
